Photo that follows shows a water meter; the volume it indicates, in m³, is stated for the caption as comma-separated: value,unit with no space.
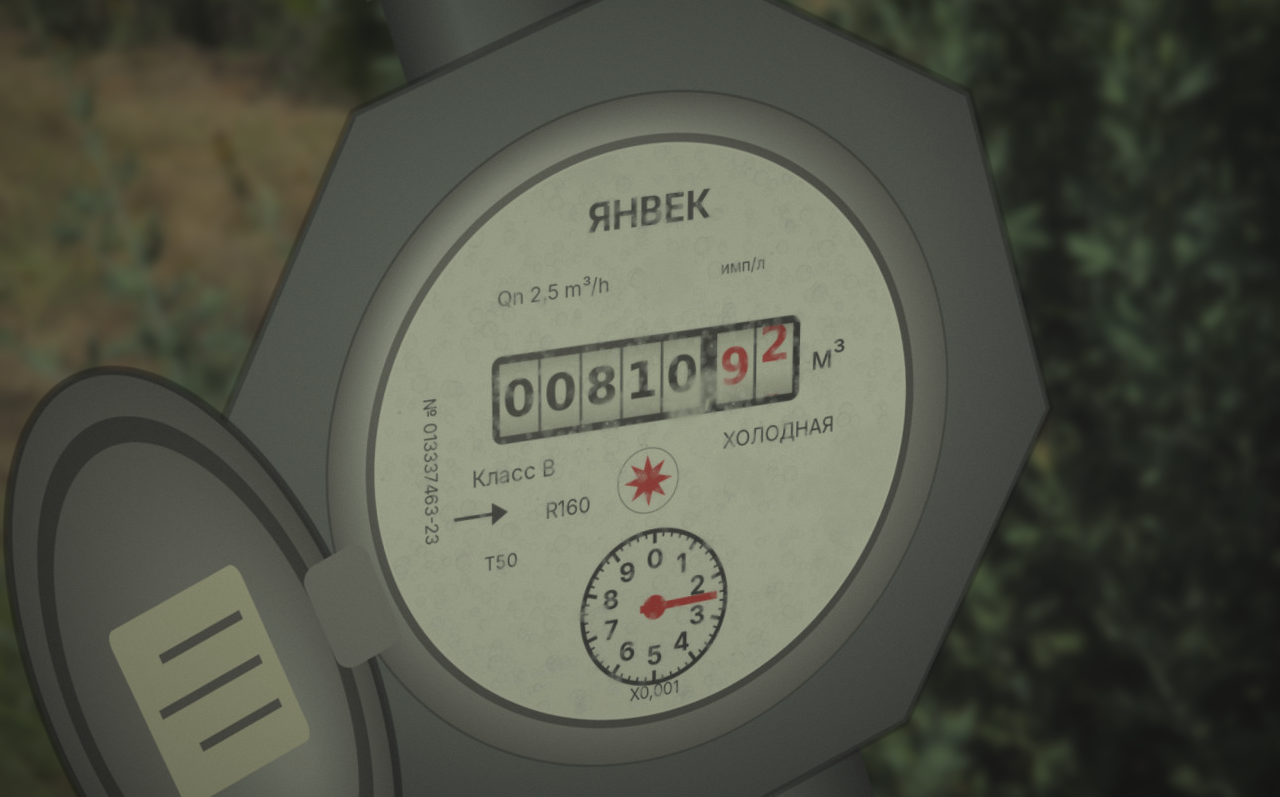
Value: 810.922,m³
